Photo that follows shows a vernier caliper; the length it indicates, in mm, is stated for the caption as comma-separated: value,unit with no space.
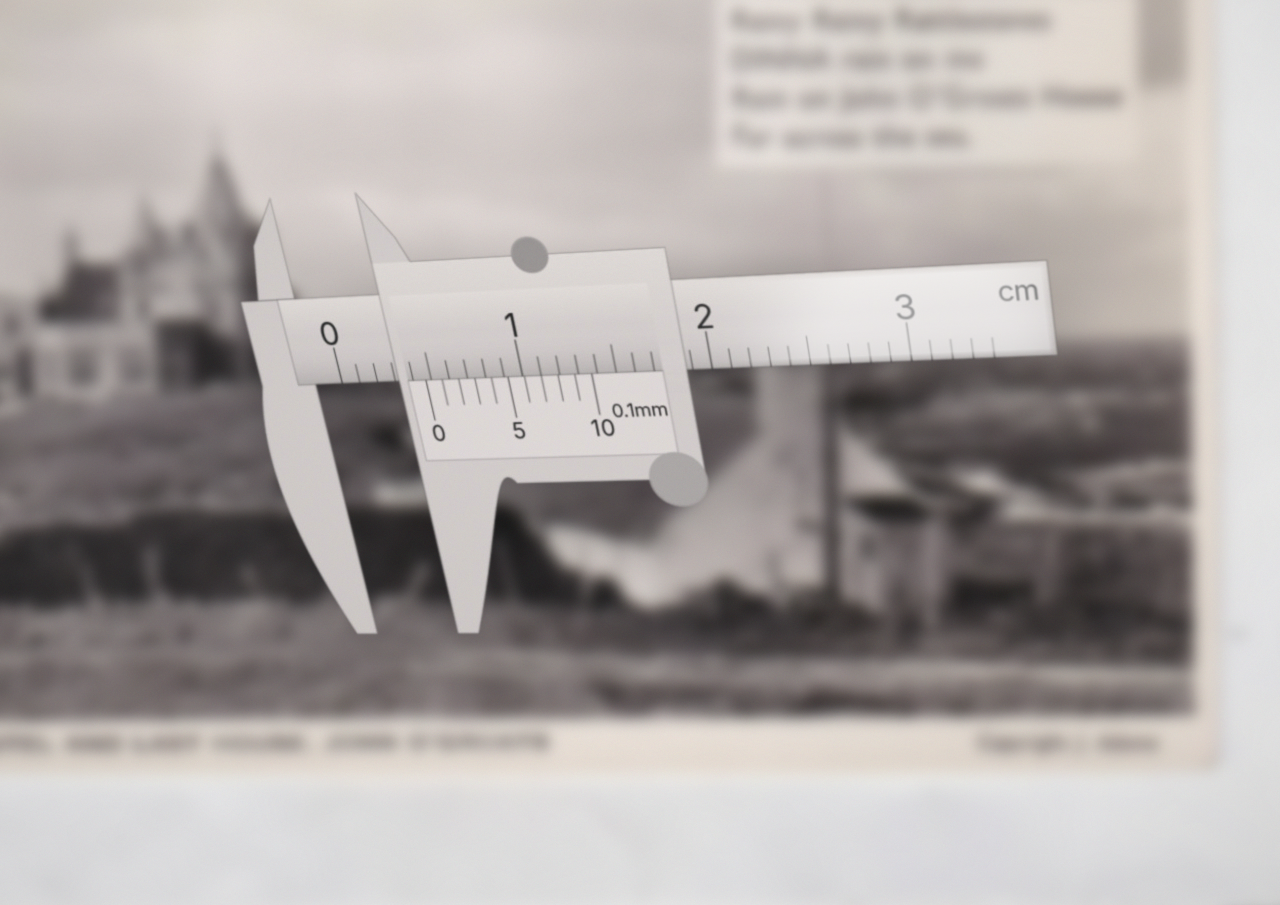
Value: 4.7,mm
